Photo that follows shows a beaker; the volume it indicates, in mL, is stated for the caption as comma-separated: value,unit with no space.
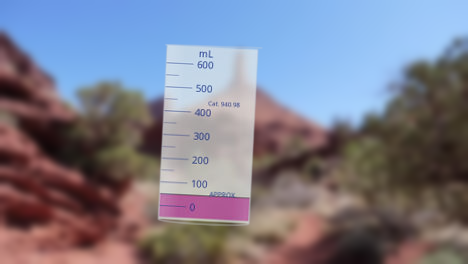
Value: 50,mL
